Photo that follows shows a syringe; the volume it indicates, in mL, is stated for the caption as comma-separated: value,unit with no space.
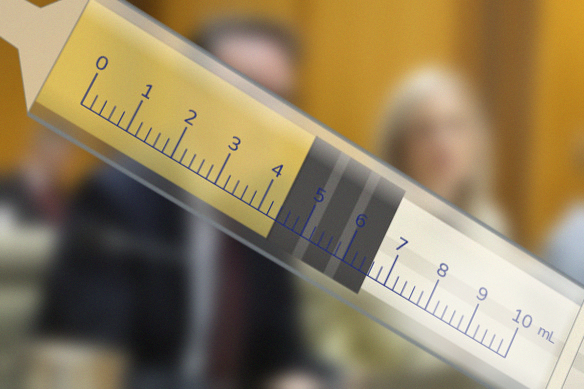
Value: 4.4,mL
